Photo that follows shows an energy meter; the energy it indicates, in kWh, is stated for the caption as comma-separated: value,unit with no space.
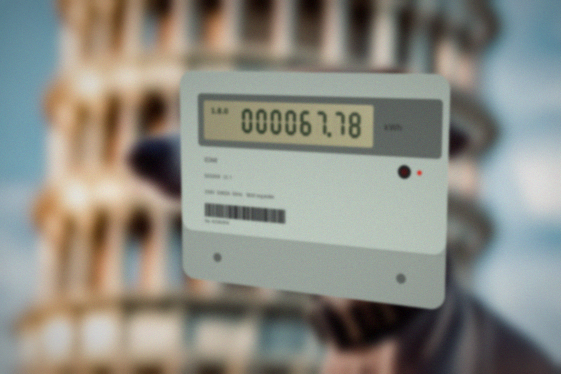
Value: 67.78,kWh
